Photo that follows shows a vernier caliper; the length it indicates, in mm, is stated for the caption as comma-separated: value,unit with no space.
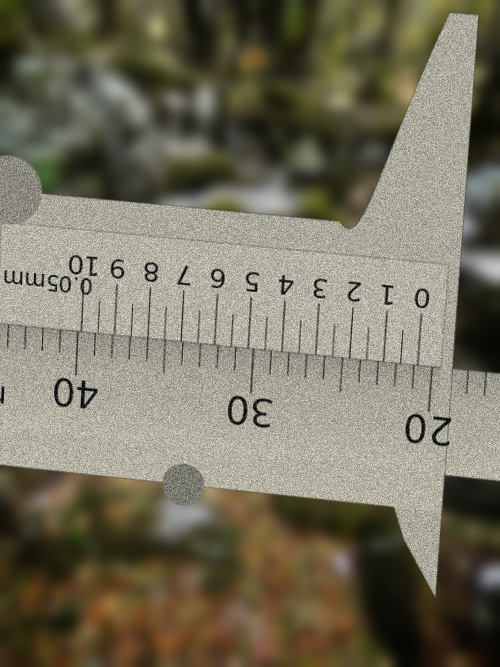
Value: 20.8,mm
